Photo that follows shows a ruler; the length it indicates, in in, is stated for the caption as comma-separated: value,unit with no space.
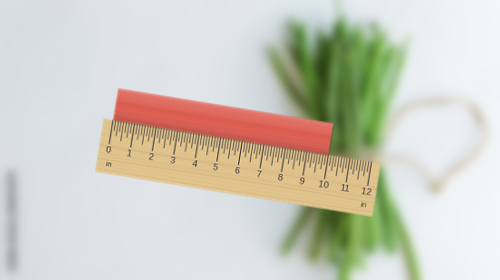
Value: 10,in
